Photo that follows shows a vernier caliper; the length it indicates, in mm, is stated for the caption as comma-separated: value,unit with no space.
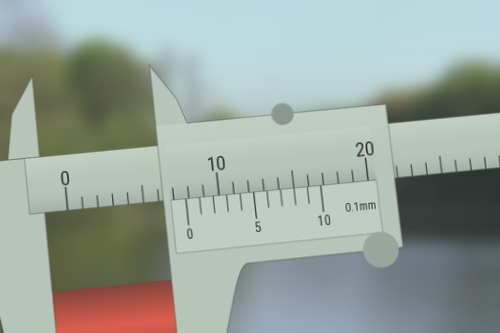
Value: 7.8,mm
